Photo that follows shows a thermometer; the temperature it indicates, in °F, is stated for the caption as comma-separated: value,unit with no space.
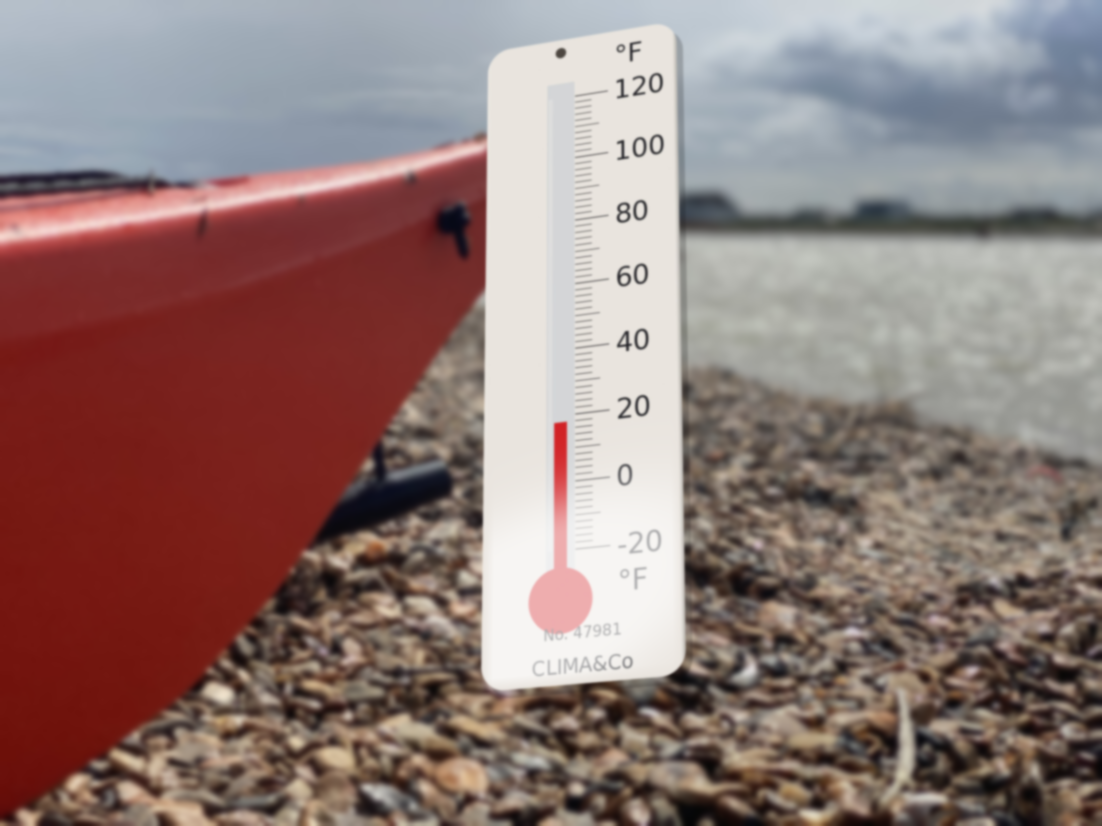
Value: 18,°F
